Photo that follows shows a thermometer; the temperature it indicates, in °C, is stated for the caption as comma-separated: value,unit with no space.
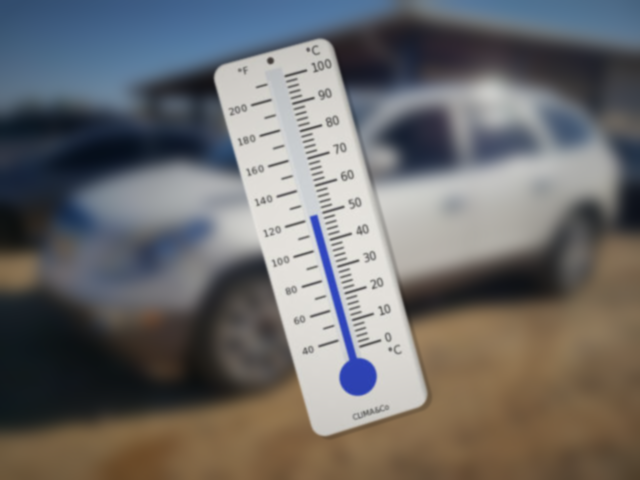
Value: 50,°C
